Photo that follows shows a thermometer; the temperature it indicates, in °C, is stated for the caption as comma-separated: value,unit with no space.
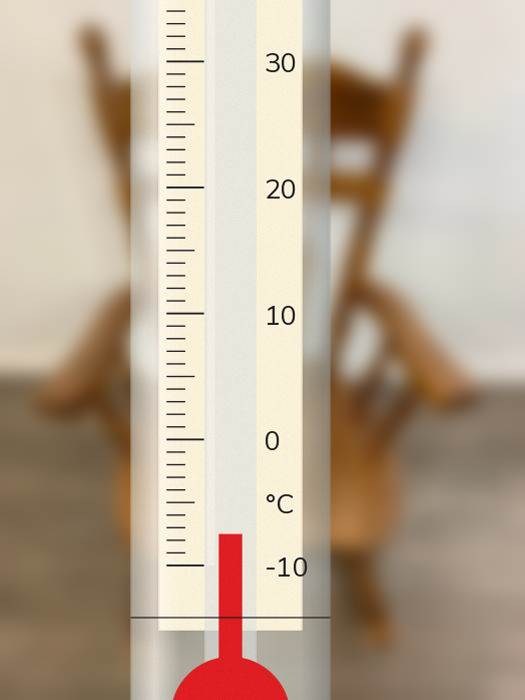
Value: -7.5,°C
